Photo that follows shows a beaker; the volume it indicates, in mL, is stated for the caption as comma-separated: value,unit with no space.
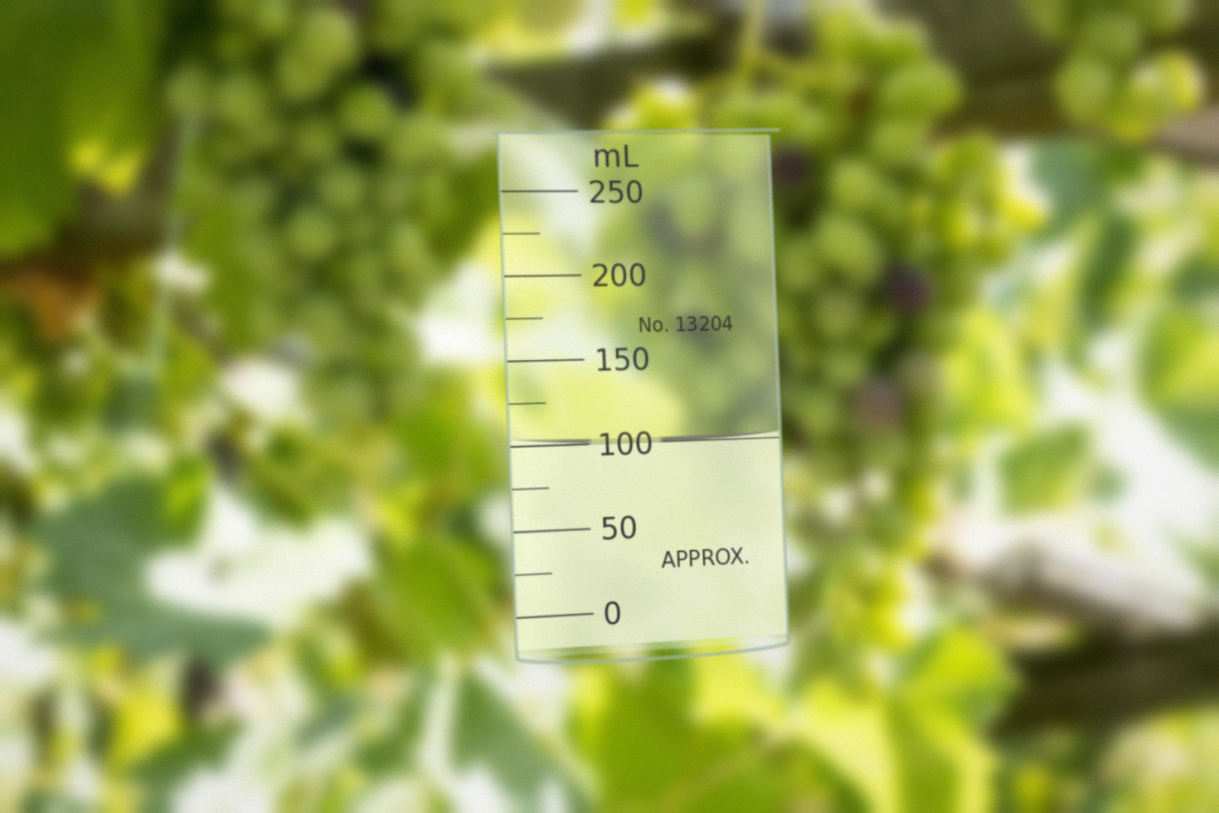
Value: 100,mL
